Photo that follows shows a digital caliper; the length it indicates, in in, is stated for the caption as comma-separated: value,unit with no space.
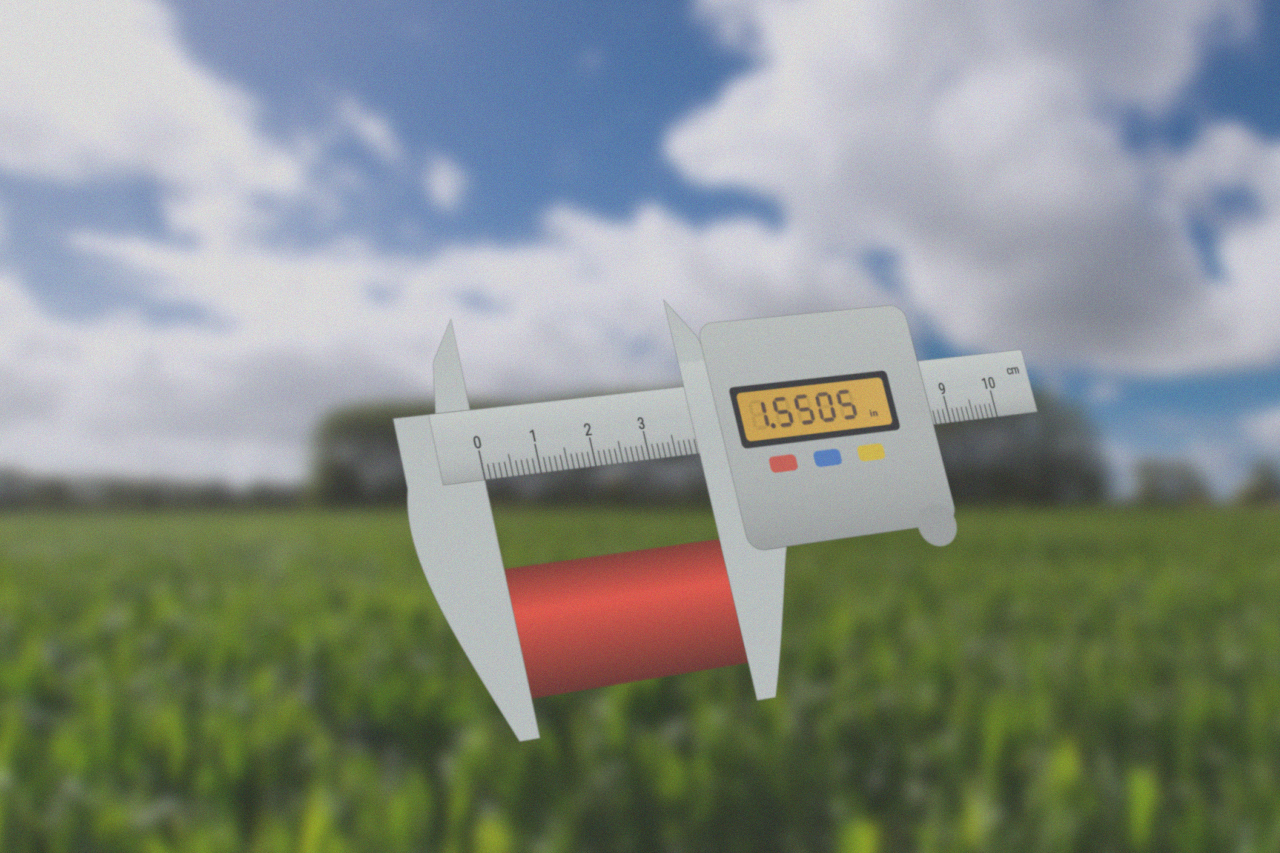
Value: 1.5505,in
